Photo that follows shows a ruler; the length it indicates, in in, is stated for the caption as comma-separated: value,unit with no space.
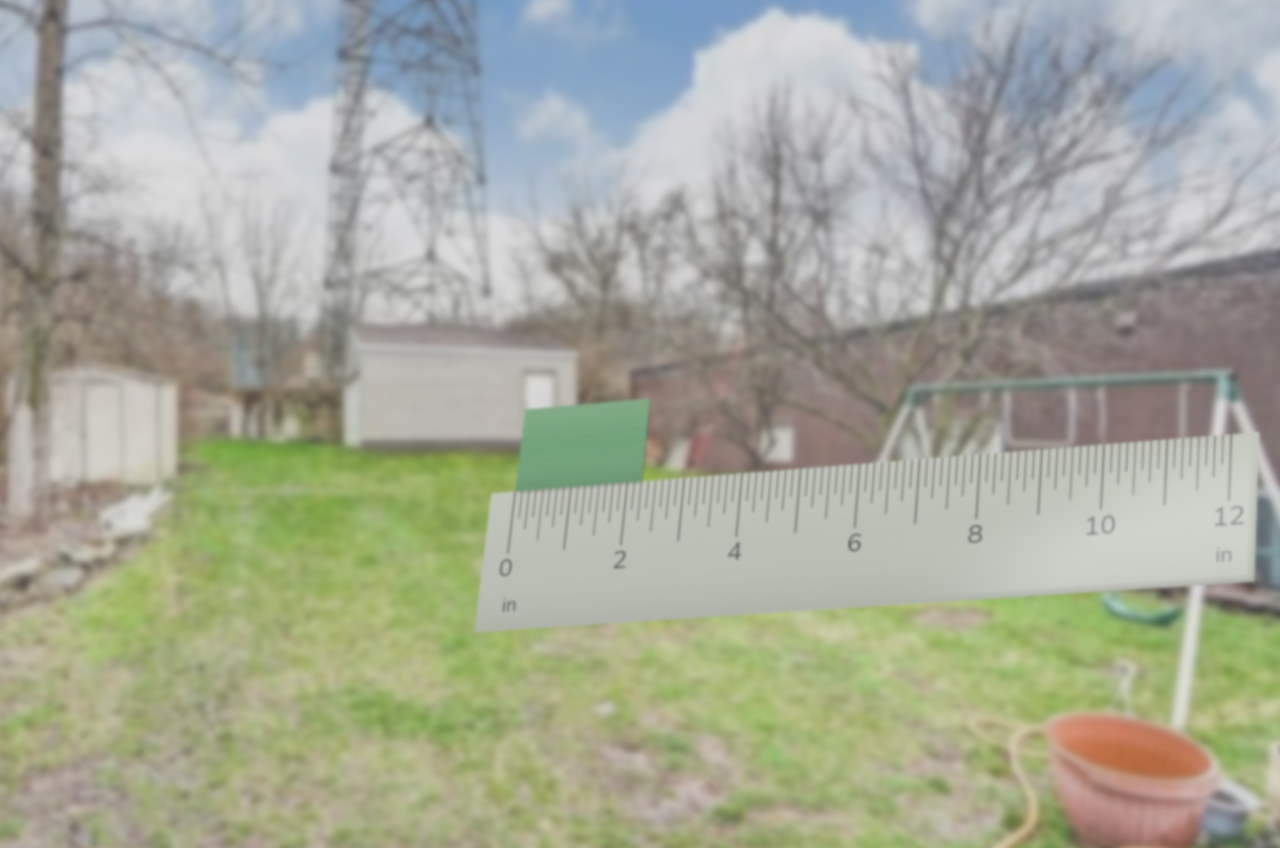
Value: 2.25,in
